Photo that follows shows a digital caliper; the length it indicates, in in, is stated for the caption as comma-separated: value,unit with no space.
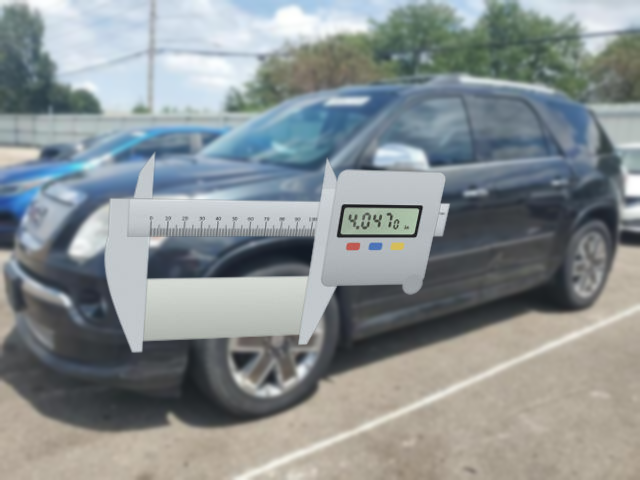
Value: 4.0470,in
